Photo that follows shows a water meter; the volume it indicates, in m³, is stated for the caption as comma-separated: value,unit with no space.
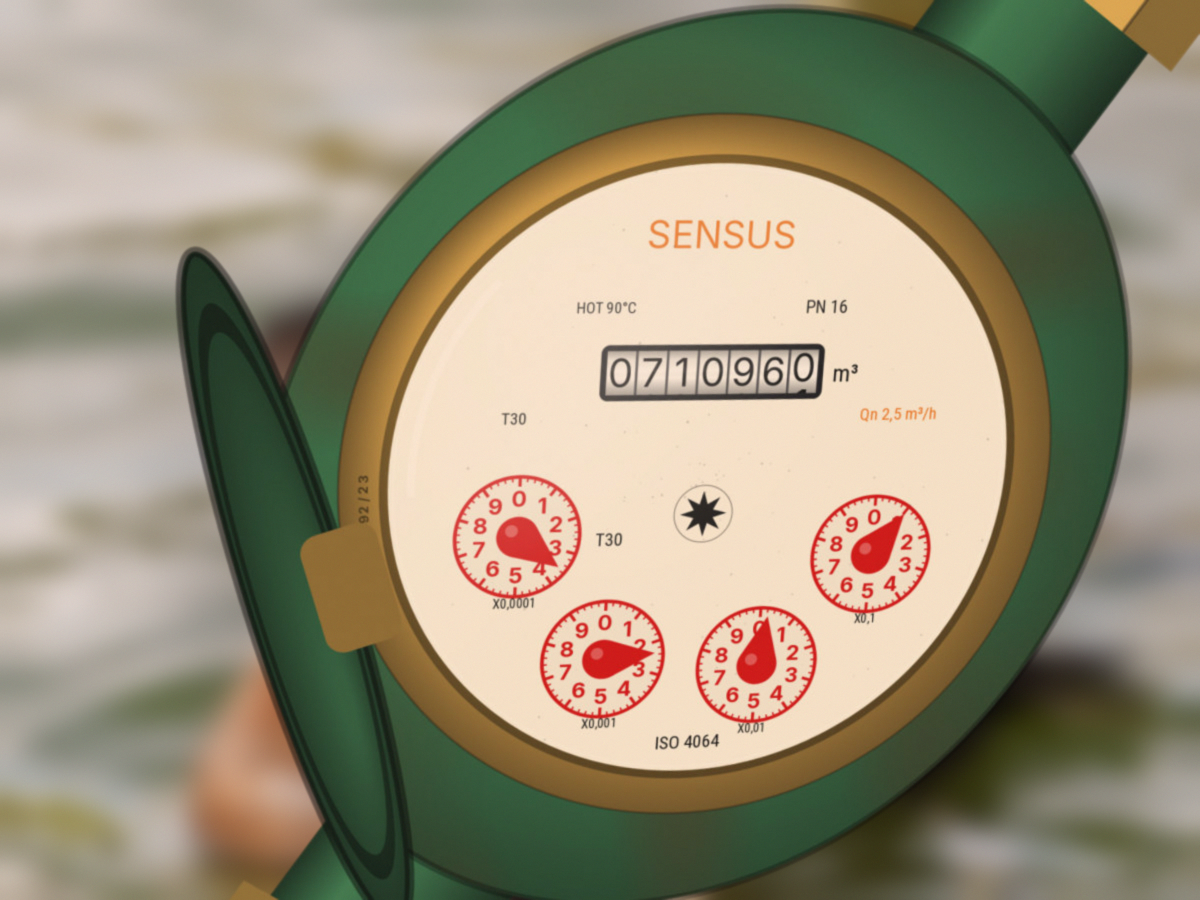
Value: 710960.1023,m³
